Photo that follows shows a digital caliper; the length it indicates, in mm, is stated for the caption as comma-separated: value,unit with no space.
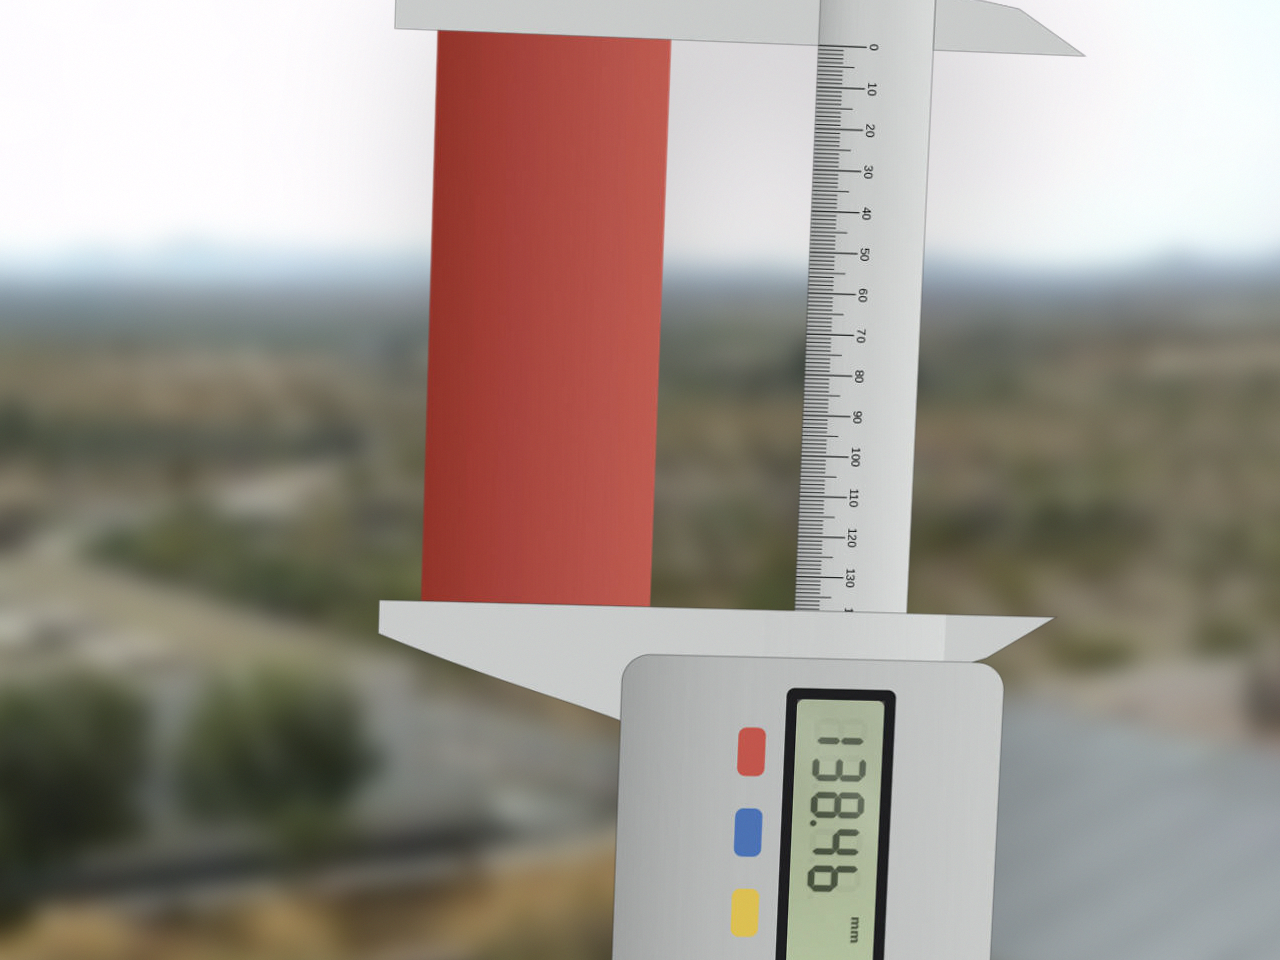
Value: 138.46,mm
